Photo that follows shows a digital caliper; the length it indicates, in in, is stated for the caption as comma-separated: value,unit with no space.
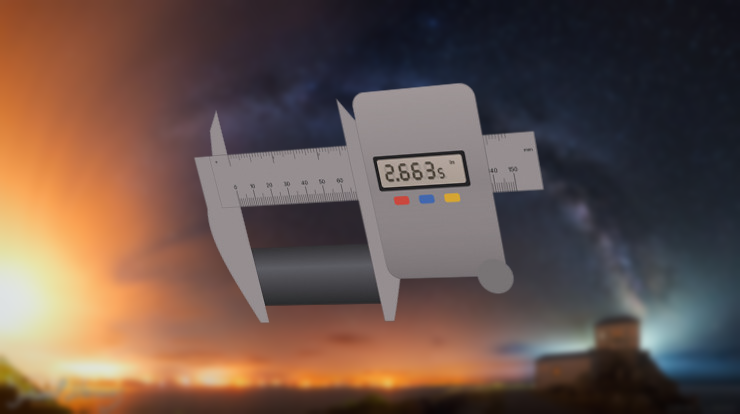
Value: 2.6635,in
